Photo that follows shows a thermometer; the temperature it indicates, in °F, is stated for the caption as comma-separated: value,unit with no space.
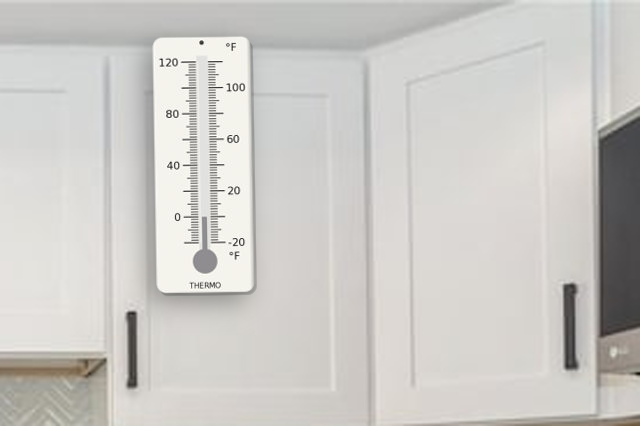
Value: 0,°F
